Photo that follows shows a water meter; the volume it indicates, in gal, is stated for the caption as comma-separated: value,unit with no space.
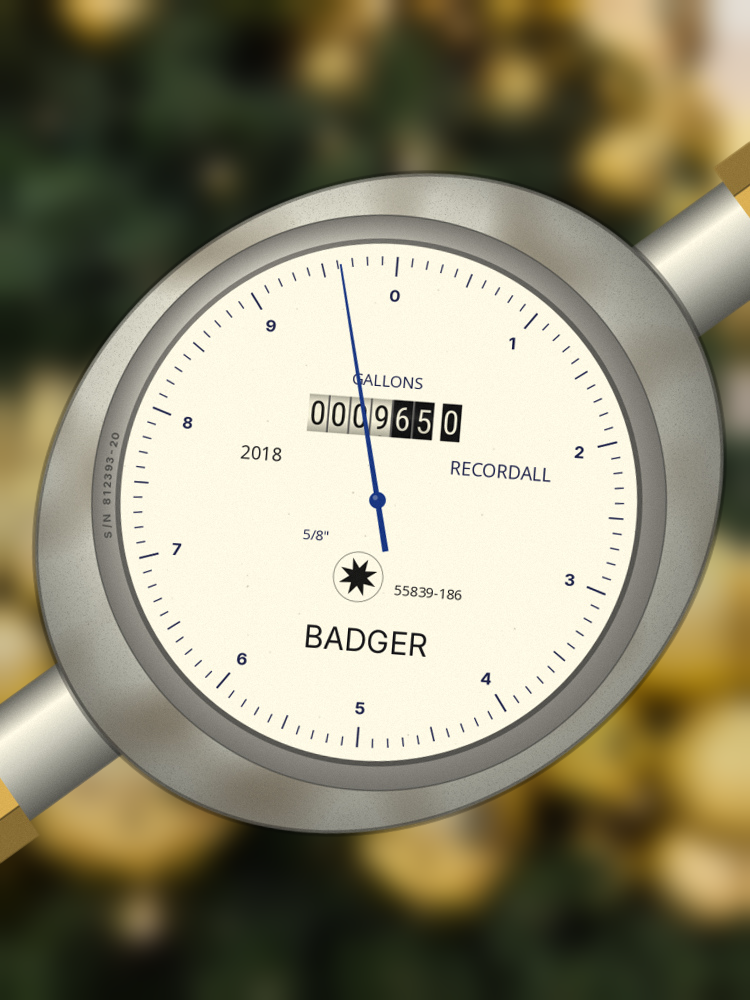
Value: 9649.6,gal
